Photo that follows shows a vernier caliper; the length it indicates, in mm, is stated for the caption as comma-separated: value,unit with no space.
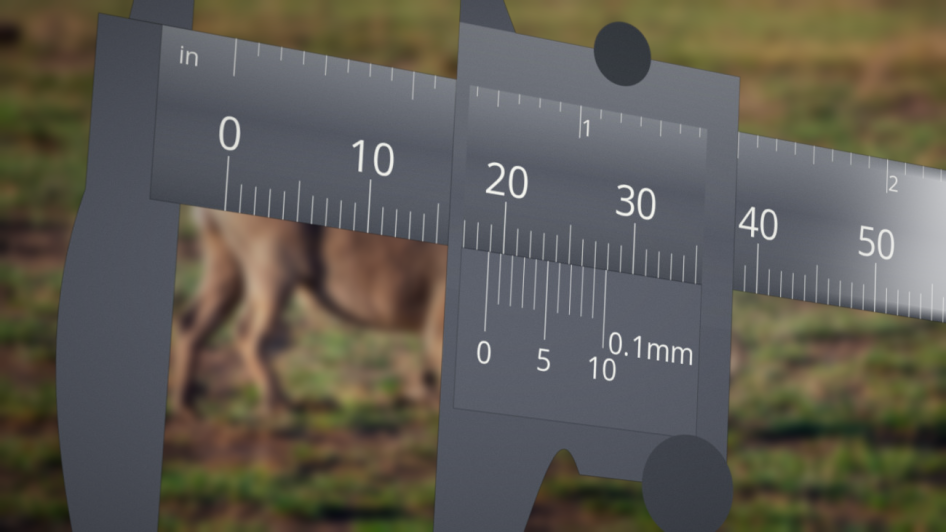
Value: 18.9,mm
